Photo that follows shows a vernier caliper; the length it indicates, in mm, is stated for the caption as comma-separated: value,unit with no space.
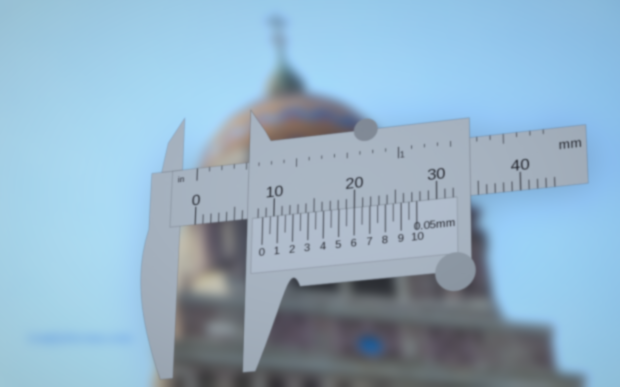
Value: 8.6,mm
